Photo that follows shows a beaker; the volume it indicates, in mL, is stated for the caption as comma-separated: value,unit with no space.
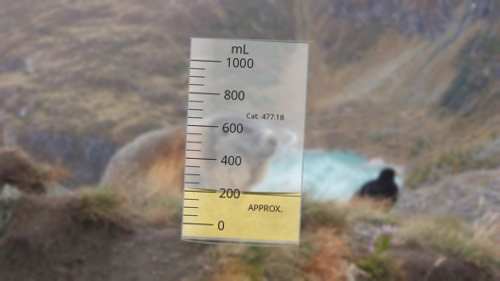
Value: 200,mL
